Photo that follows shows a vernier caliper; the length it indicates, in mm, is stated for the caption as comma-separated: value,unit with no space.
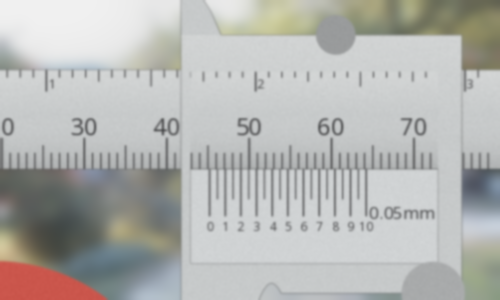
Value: 45.2,mm
